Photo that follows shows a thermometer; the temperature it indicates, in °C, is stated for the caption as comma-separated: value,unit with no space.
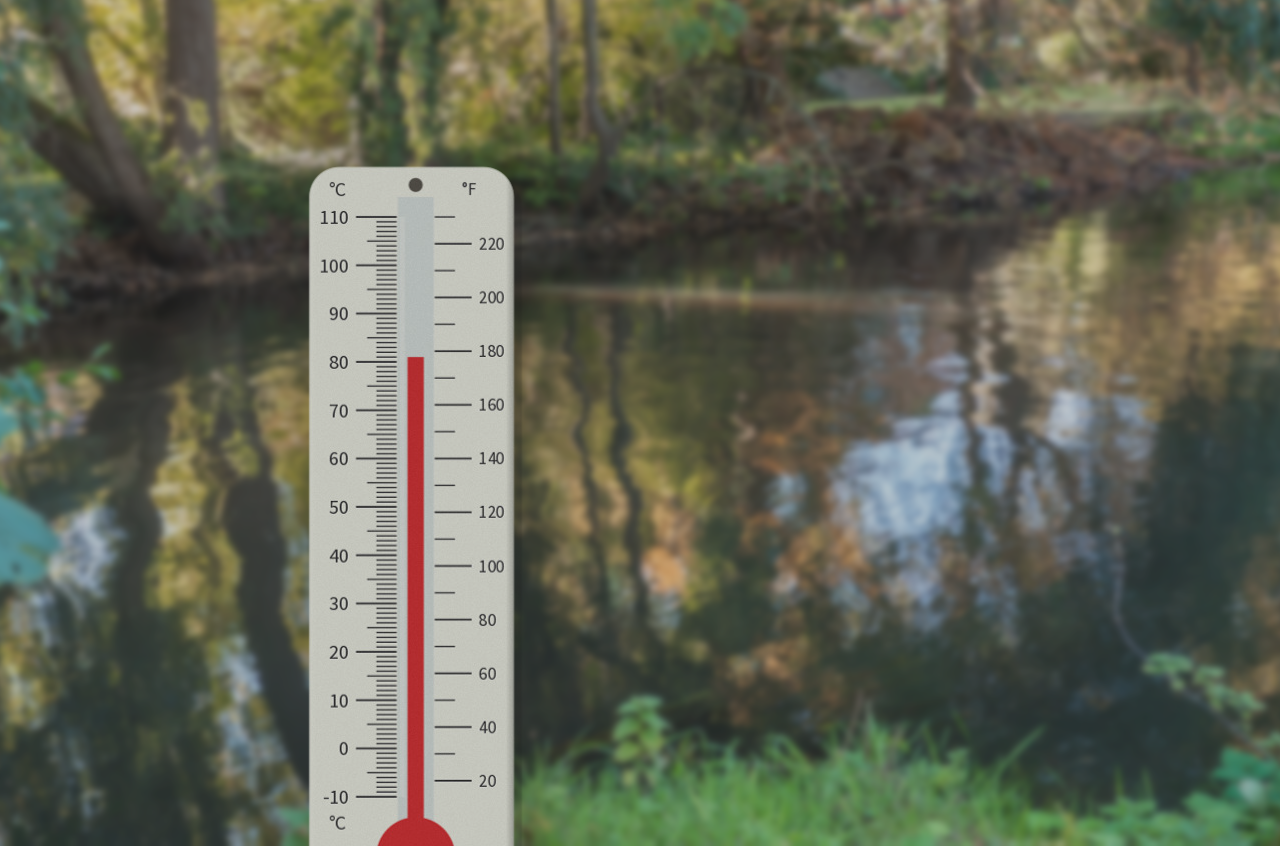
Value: 81,°C
